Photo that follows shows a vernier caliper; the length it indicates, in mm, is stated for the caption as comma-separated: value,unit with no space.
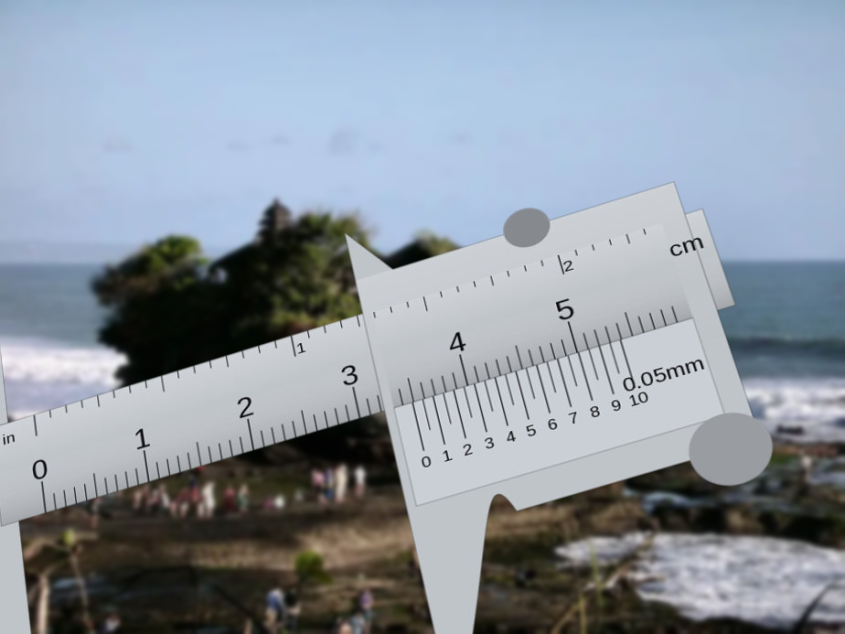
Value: 34.9,mm
